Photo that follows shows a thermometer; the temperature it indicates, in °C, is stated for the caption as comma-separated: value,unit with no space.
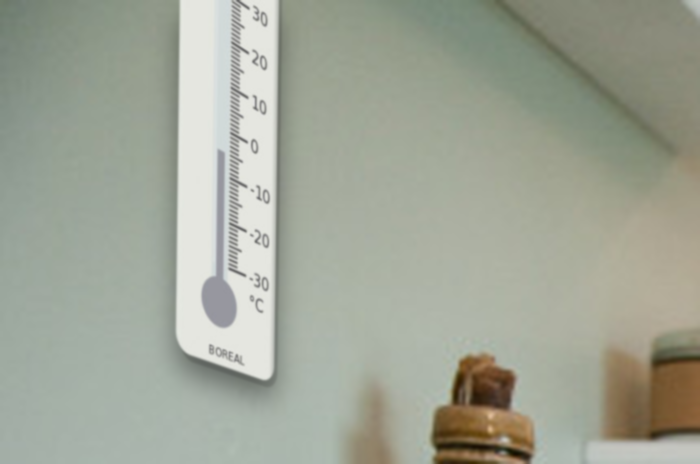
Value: -5,°C
